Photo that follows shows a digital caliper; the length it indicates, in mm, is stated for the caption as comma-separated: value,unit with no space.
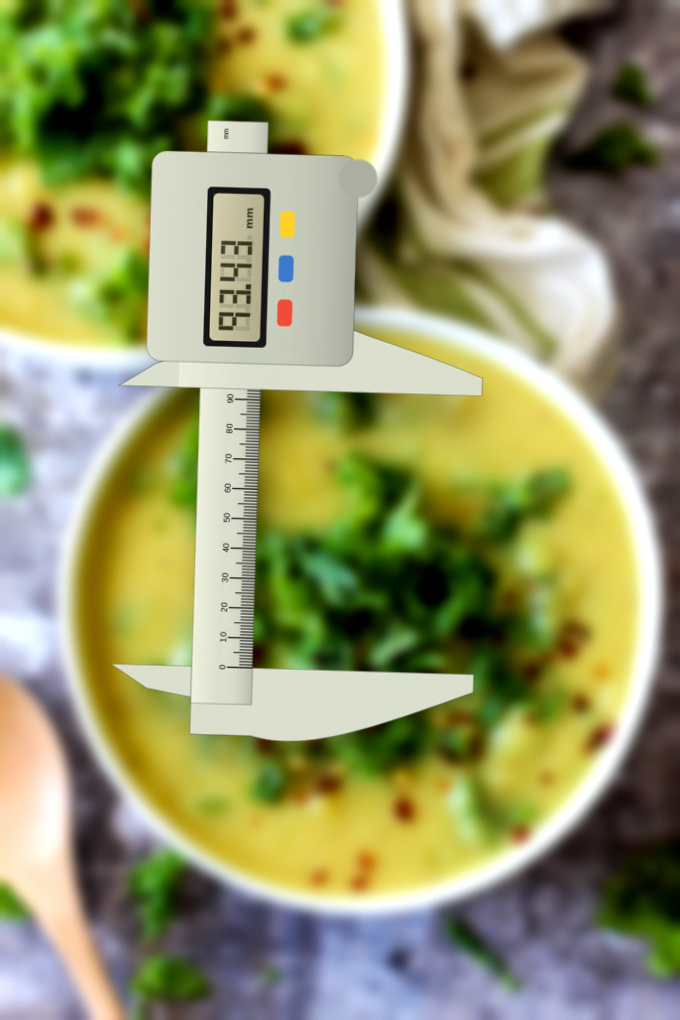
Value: 93.43,mm
